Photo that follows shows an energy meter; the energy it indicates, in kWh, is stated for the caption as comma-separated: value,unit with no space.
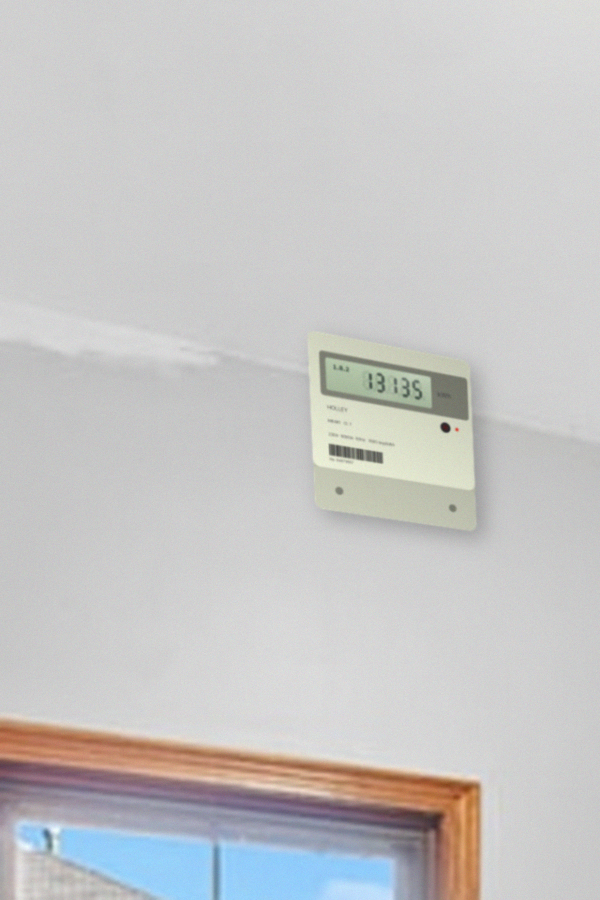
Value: 13135,kWh
